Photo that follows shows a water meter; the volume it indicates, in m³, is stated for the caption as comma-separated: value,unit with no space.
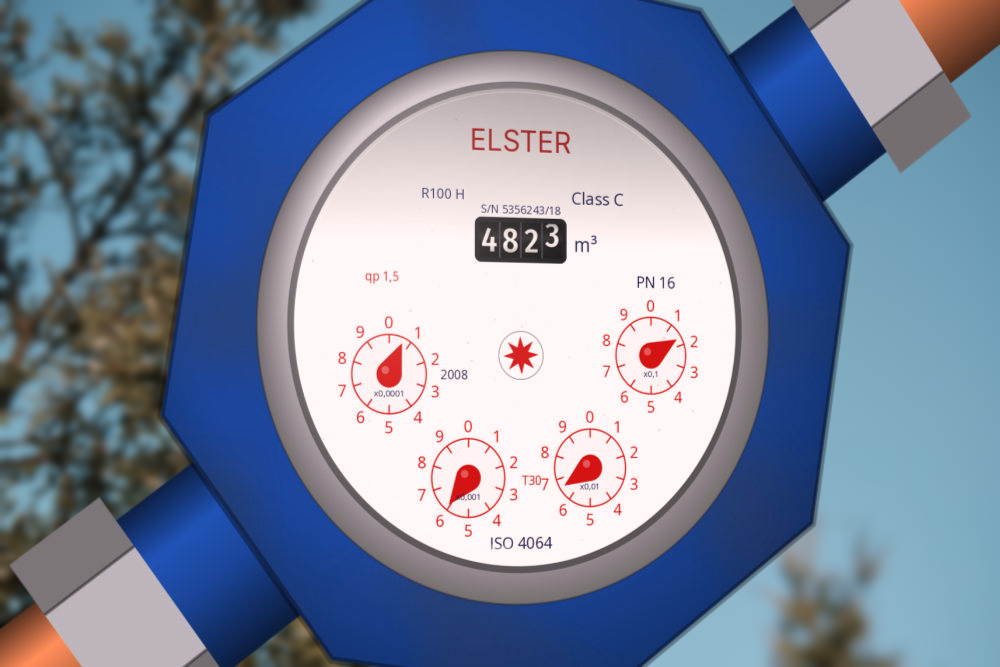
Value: 4823.1660,m³
